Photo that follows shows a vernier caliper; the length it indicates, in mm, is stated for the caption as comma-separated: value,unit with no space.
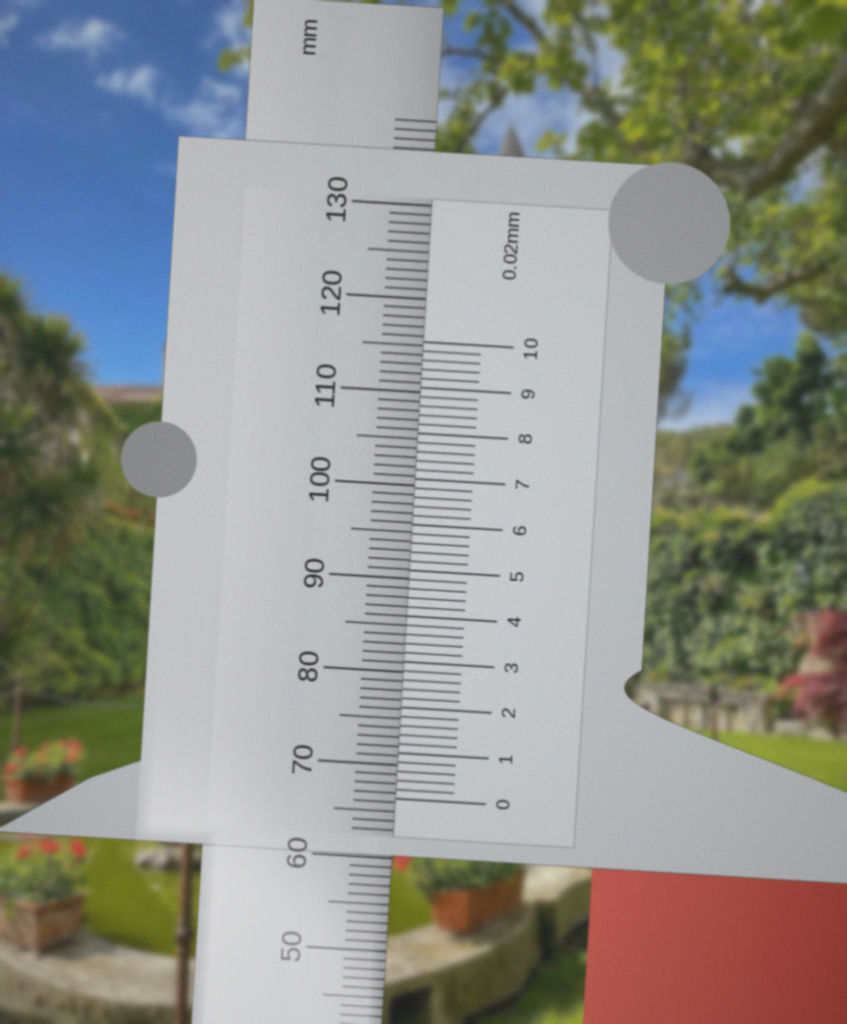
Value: 66.4,mm
